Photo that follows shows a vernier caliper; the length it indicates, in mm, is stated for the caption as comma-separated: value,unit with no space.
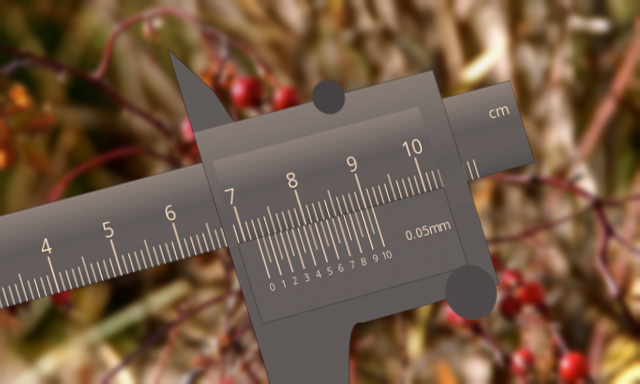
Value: 72.0,mm
